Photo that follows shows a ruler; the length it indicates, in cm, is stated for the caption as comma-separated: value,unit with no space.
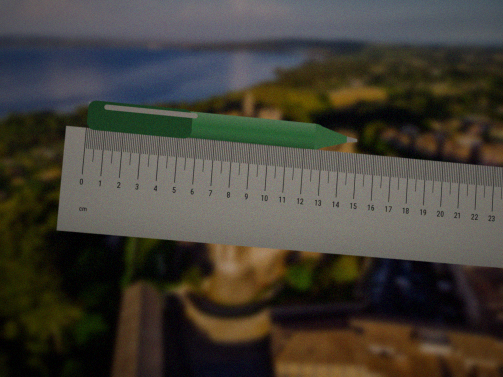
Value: 15,cm
